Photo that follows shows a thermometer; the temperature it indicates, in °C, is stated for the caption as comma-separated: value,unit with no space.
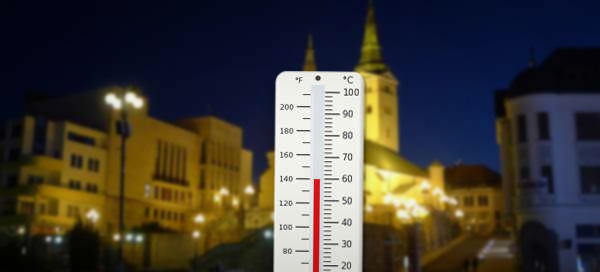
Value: 60,°C
